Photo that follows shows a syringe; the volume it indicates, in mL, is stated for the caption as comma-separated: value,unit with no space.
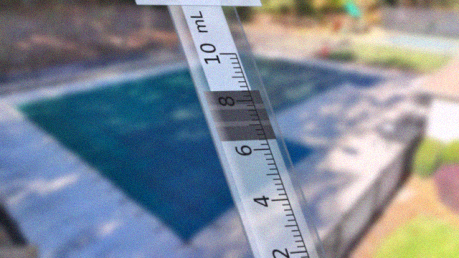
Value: 6.4,mL
